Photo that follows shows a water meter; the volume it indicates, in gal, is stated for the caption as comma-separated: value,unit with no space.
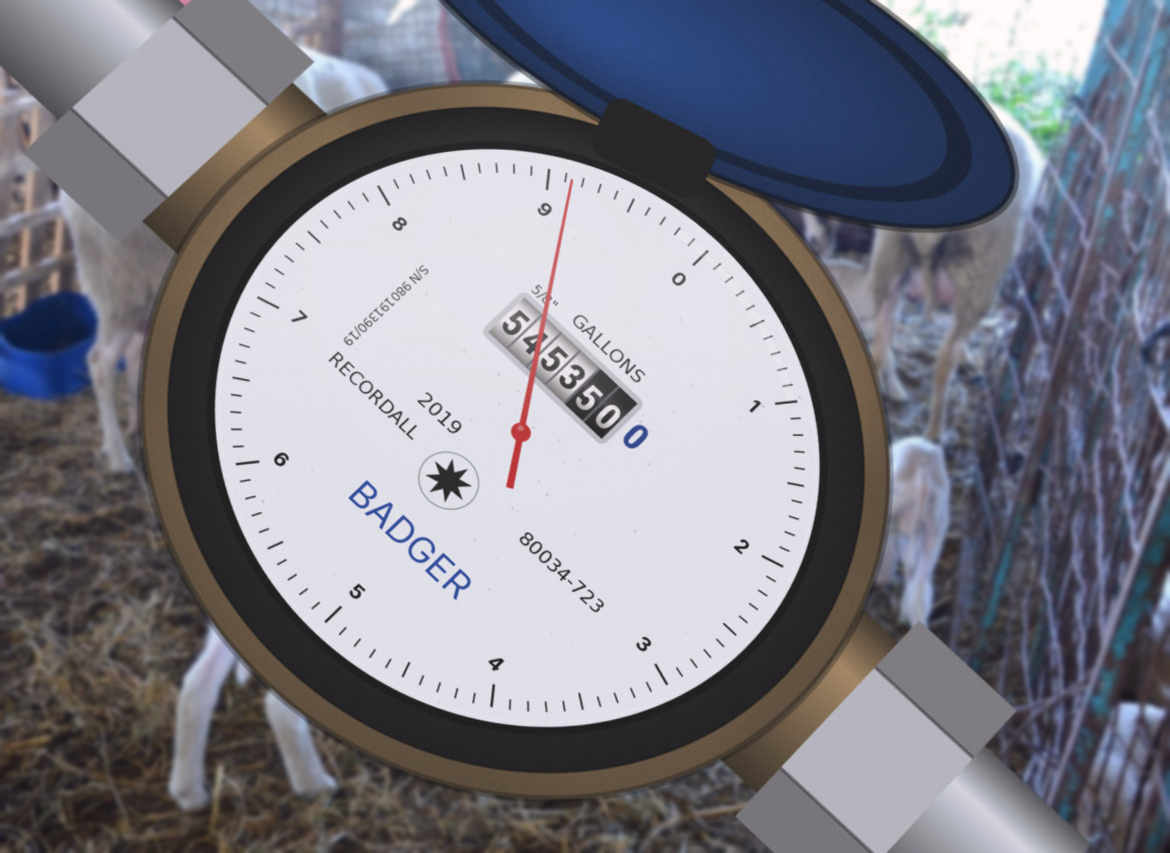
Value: 5453499.1,gal
